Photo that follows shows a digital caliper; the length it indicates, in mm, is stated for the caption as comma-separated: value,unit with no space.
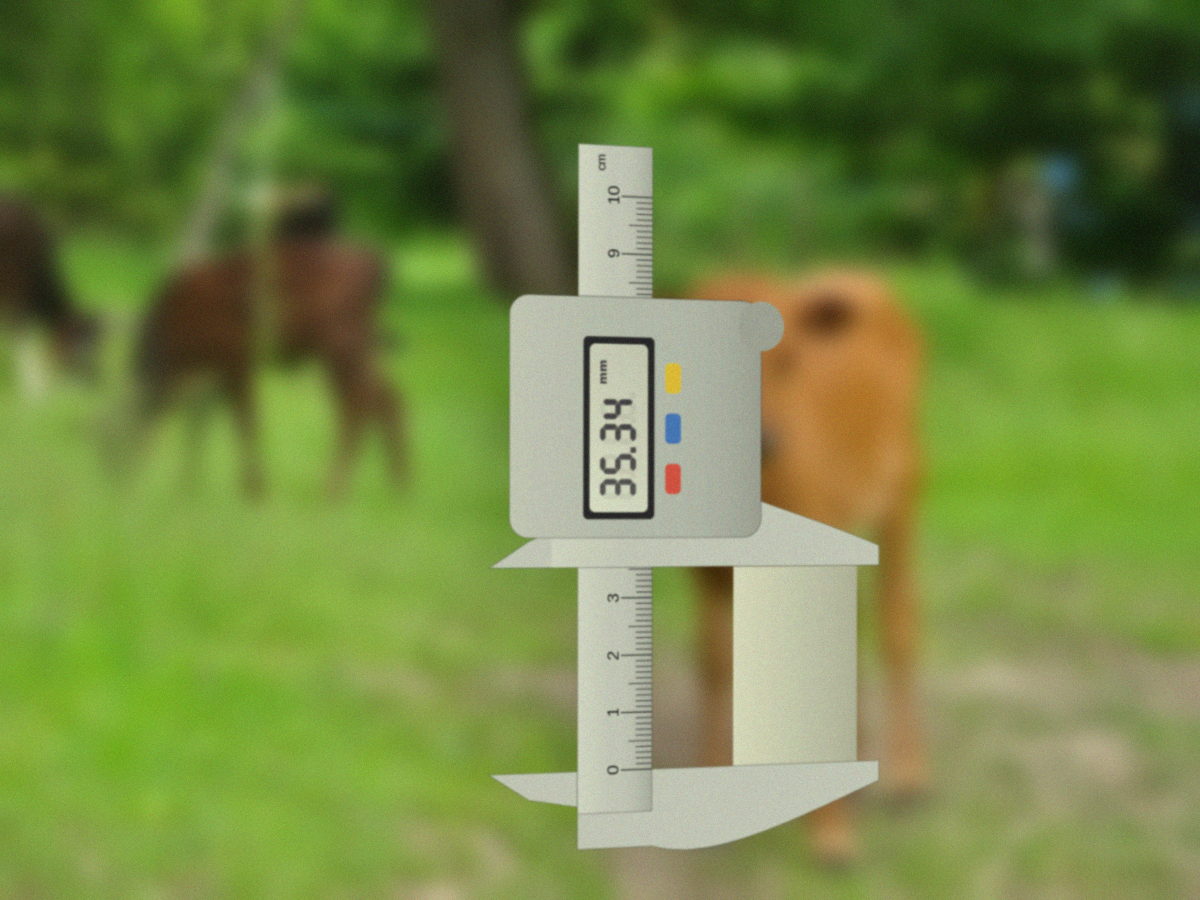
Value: 35.34,mm
